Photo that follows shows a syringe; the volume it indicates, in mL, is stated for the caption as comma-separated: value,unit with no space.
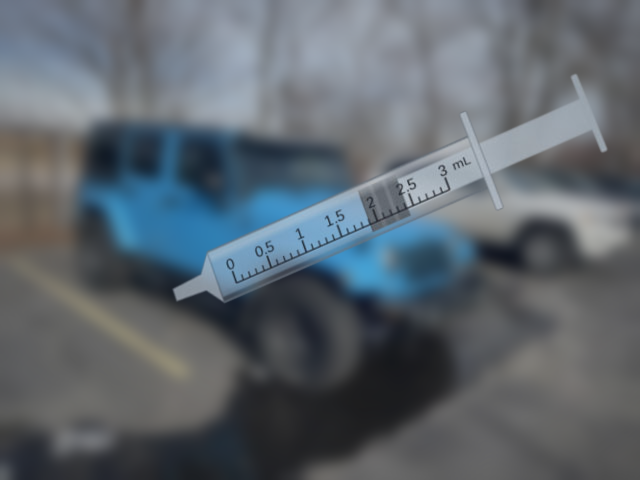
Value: 1.9,mL
